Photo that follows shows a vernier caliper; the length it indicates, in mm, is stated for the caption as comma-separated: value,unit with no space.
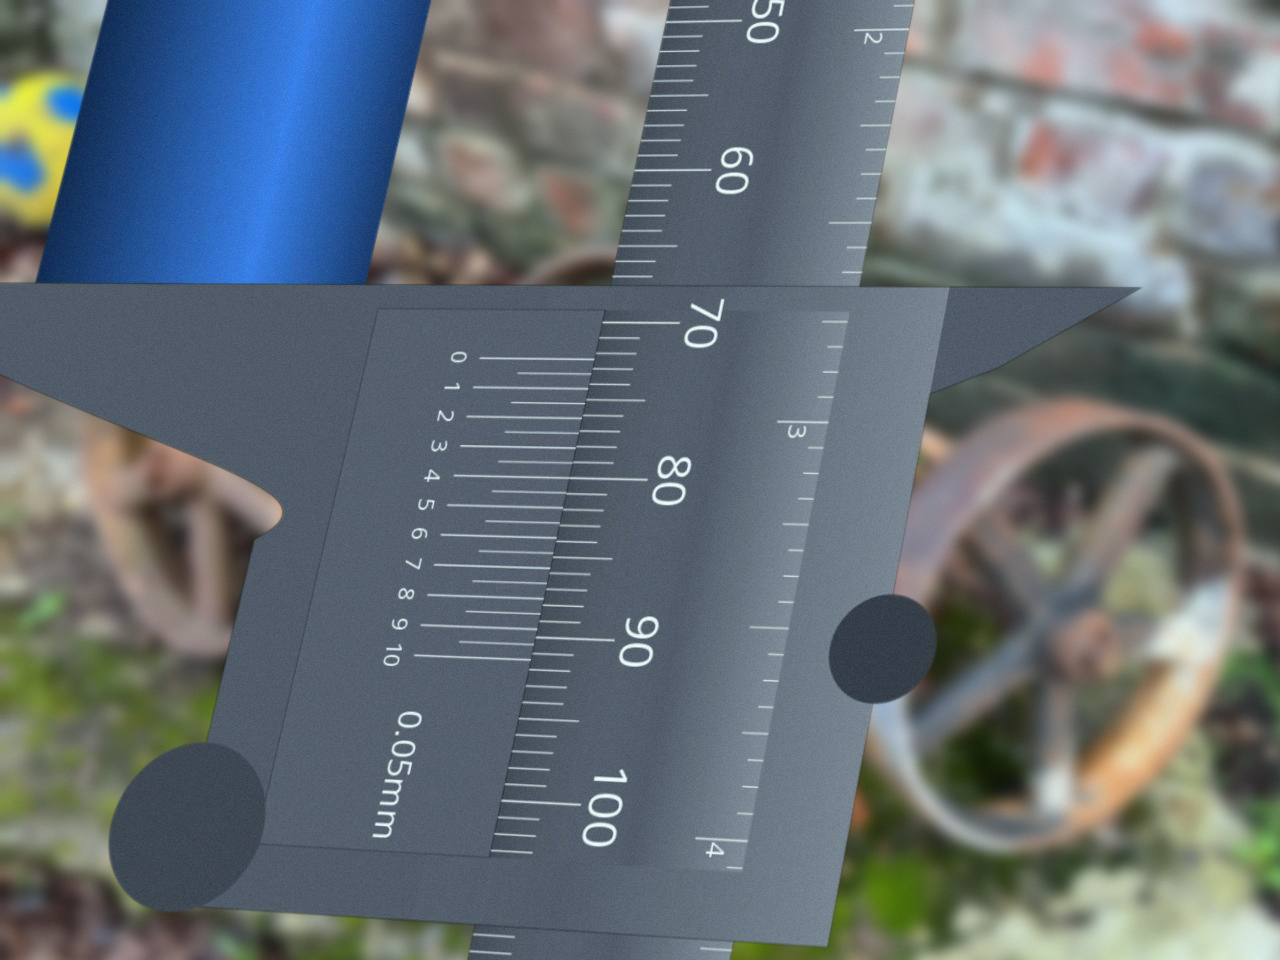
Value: 72.4,mm
